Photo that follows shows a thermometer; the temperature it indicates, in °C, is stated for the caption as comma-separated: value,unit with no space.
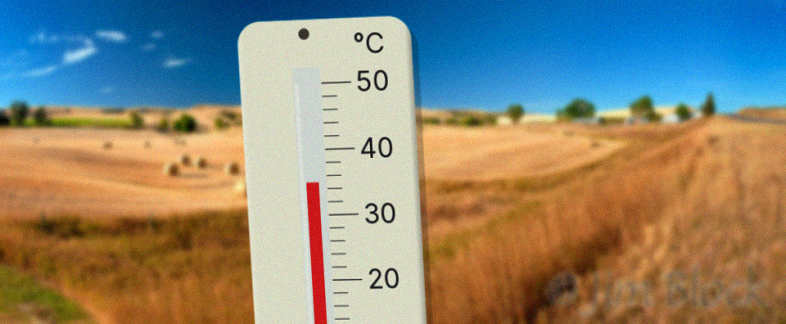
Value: 35,°C
